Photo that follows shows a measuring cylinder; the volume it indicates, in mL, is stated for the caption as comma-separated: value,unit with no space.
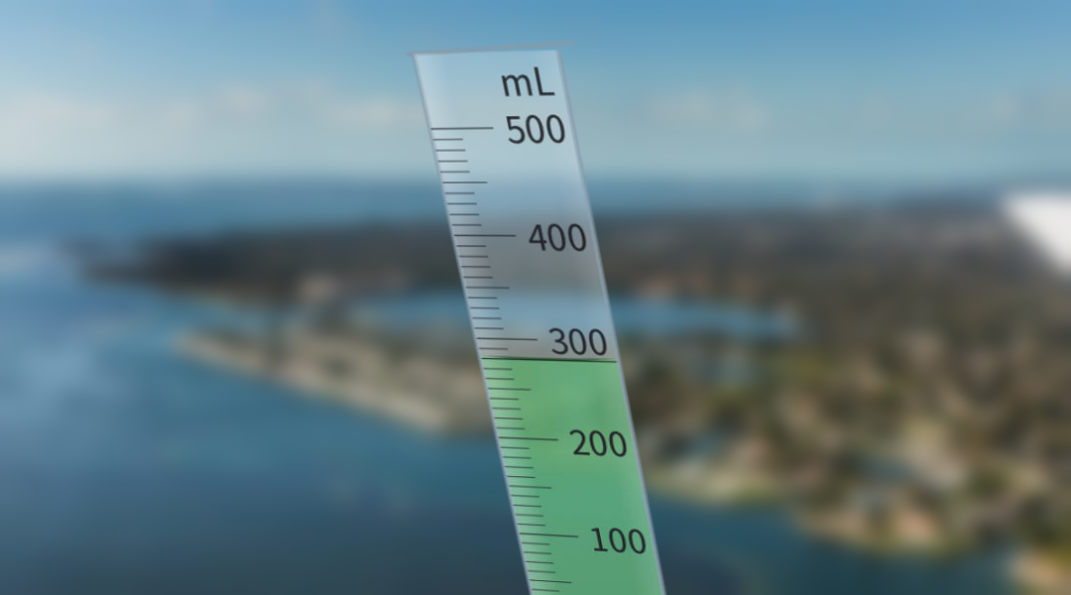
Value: 280,mL
